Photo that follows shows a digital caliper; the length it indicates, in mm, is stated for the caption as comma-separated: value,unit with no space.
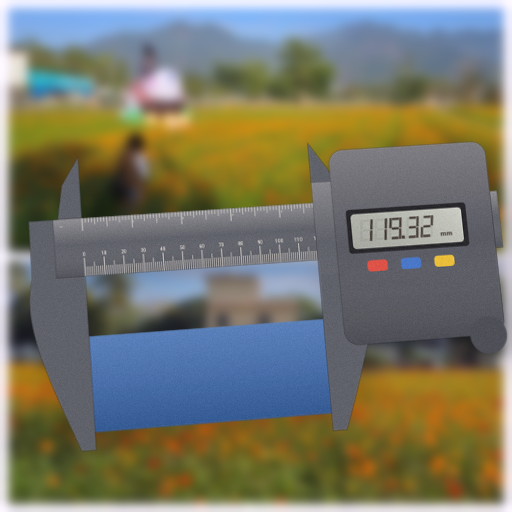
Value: 119.32,mm
